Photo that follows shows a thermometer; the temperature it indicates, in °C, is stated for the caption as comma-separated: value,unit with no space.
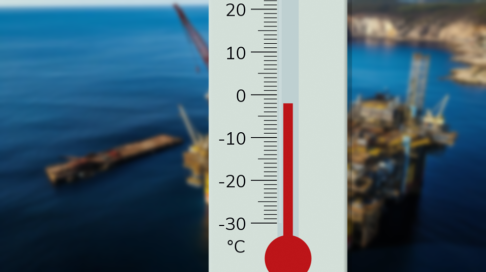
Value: -2,°C
